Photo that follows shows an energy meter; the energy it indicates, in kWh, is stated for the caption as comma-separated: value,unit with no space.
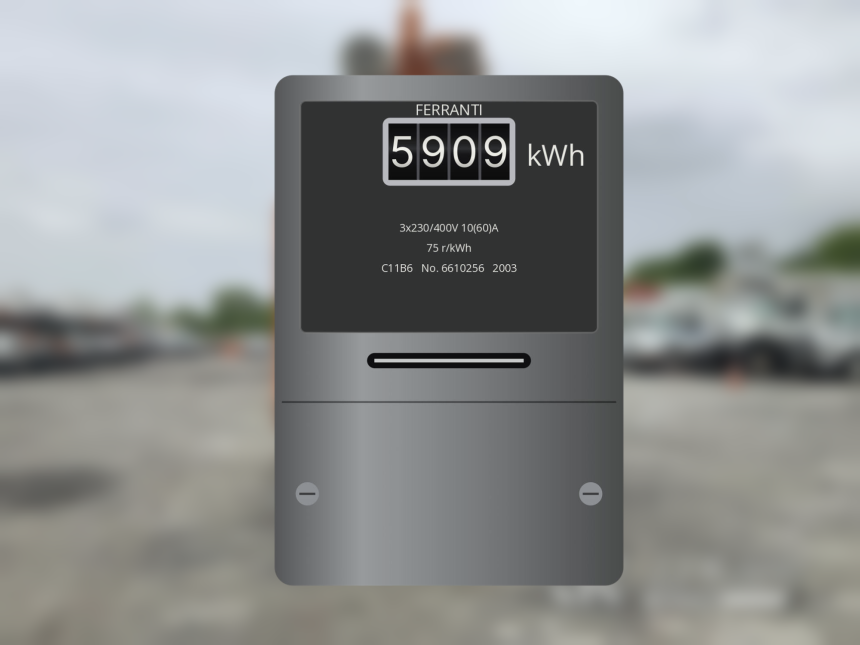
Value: 5909,kWh
